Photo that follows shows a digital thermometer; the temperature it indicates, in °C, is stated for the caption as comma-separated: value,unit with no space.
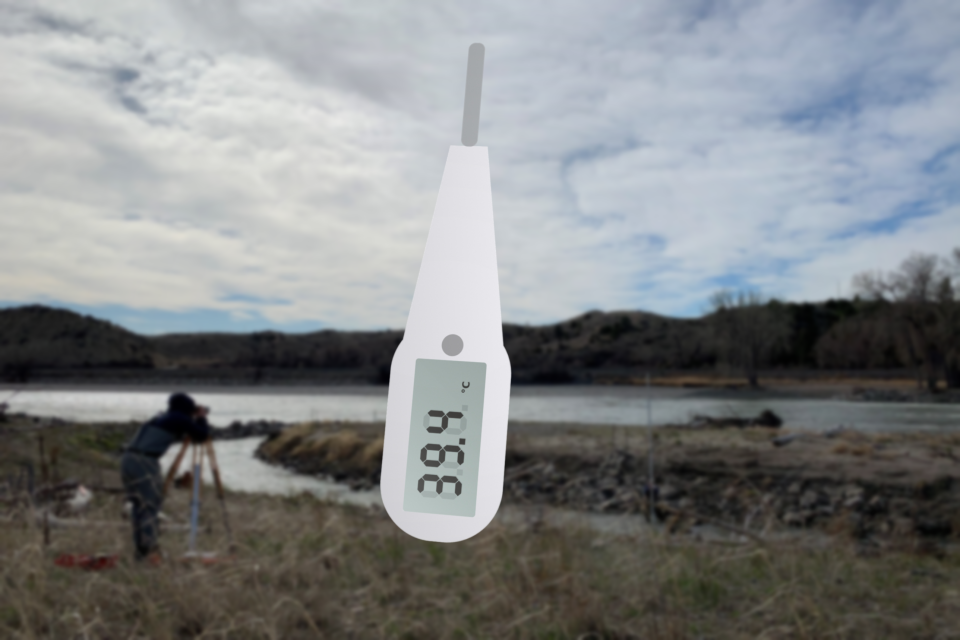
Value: 39.4,°C
